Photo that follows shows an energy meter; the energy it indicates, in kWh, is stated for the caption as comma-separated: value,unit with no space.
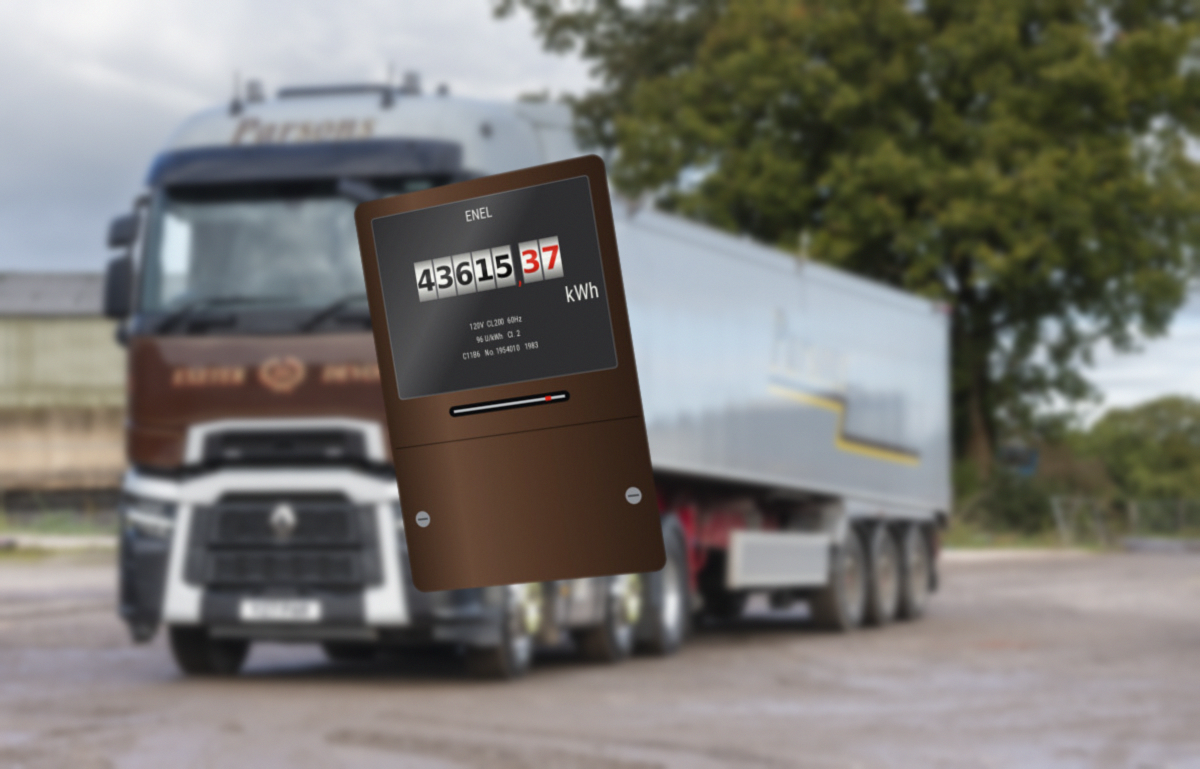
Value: 43615.37,kWh
